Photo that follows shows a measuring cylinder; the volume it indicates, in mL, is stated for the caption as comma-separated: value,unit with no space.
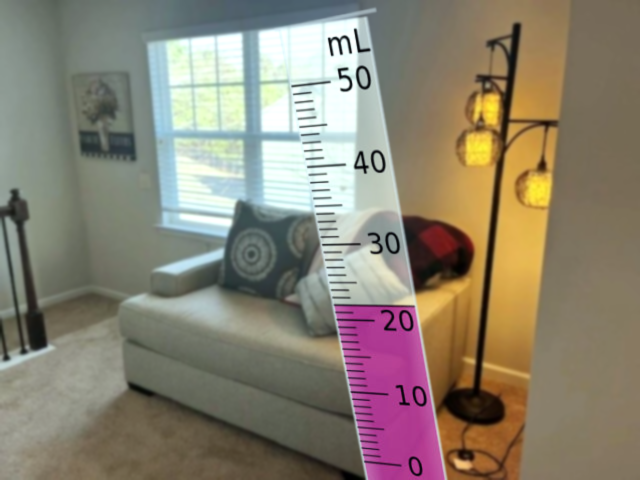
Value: 22,mL
